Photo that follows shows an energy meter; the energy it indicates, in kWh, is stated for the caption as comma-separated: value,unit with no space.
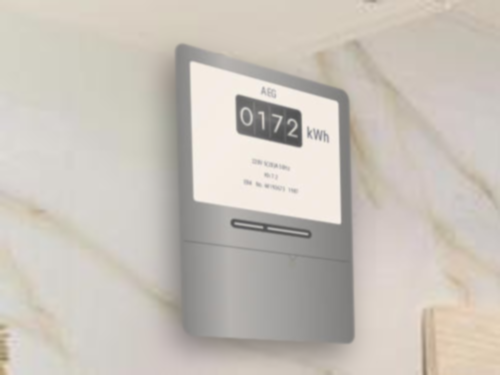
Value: 172,kWh
